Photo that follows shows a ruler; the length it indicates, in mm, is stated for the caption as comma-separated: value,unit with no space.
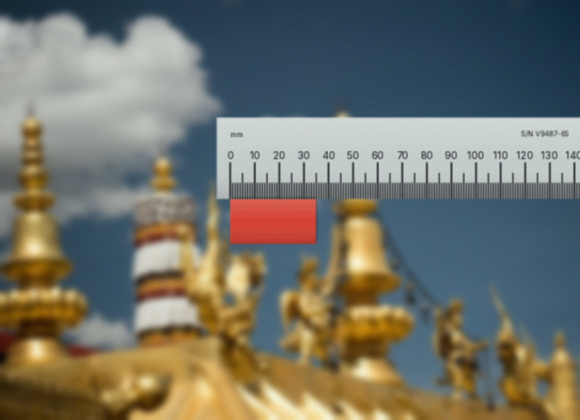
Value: 35,mm
